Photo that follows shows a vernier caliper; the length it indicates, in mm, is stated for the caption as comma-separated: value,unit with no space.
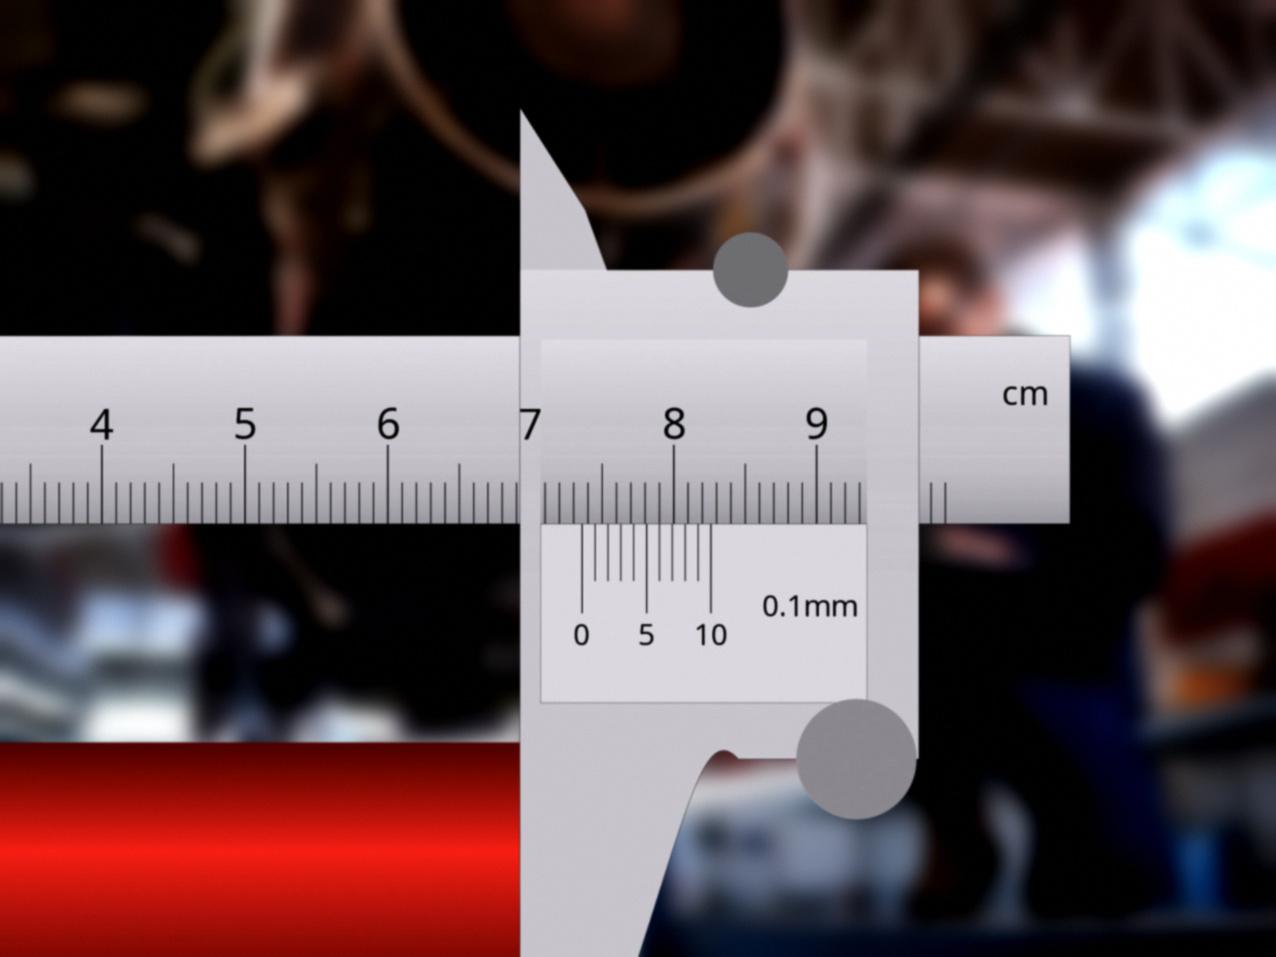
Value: 73.6,mm
